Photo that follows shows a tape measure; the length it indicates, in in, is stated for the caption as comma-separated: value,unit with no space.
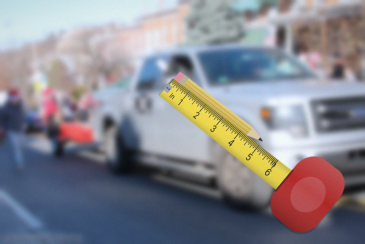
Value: 5,in
